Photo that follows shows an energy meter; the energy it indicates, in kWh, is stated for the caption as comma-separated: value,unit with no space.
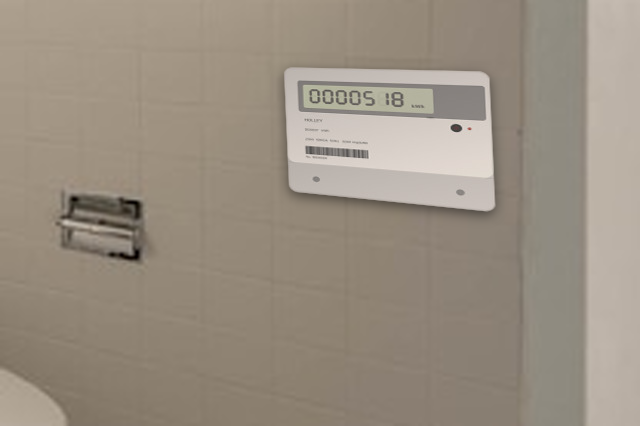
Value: 518,kWh
